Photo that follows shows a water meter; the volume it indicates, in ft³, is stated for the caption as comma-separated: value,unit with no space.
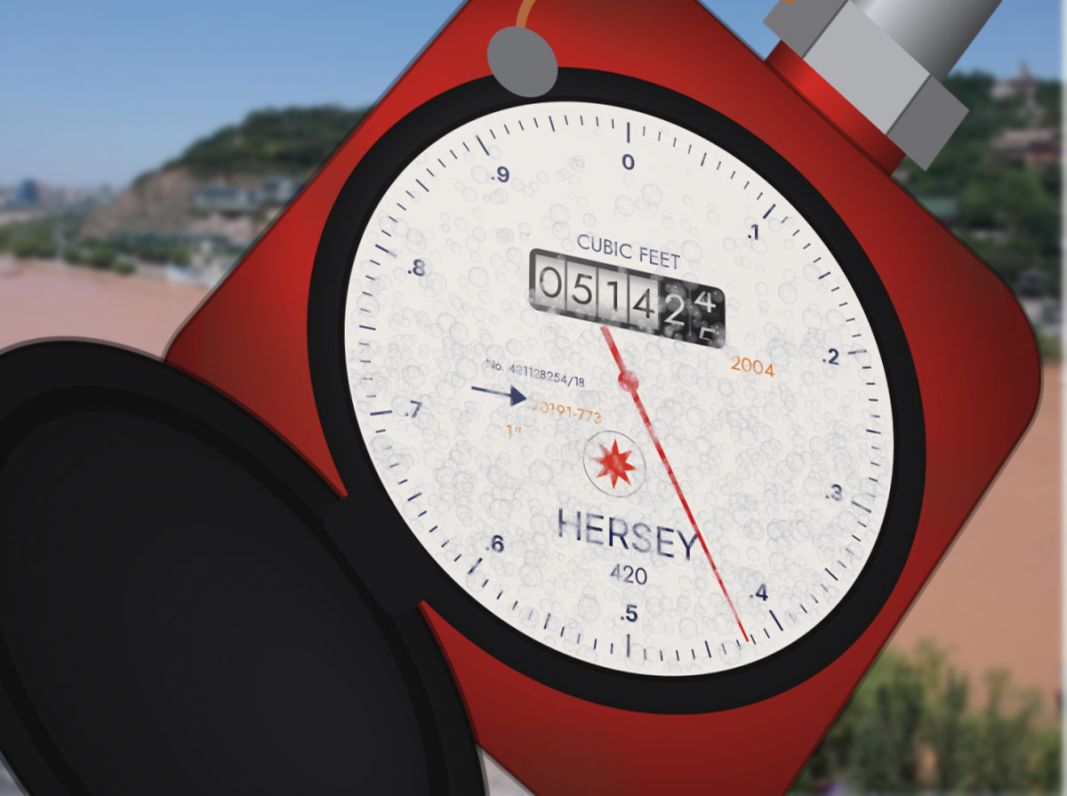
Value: 51424.42,ft³
